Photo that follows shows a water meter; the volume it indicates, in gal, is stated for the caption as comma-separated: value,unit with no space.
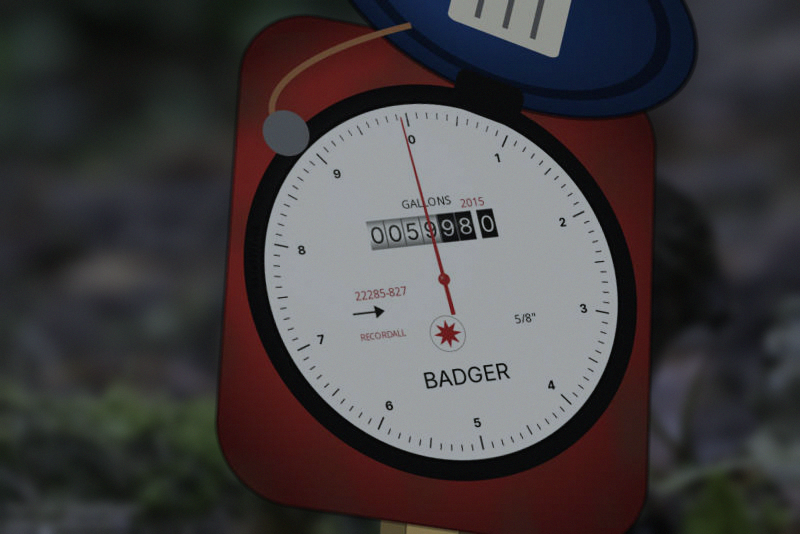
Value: 59979.9,gal
